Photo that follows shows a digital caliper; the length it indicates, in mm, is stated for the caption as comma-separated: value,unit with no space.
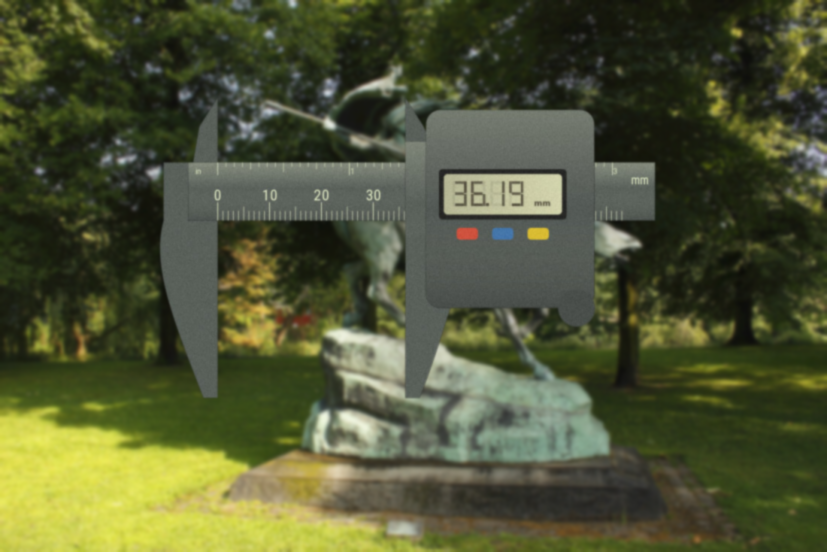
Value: 36.19,mm
